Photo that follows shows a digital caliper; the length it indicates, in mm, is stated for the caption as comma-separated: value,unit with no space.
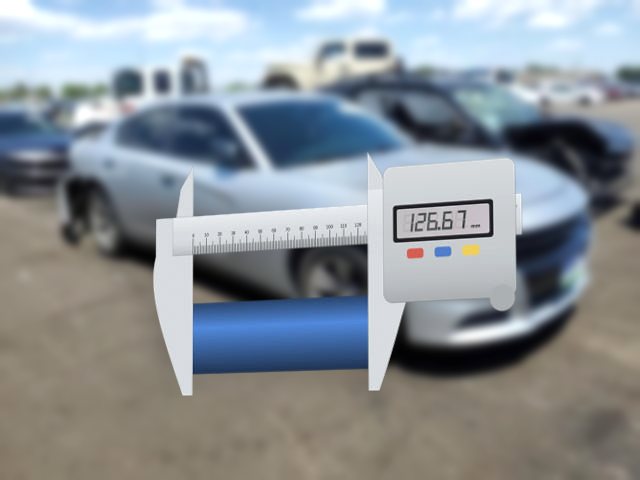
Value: 126.67,mm
